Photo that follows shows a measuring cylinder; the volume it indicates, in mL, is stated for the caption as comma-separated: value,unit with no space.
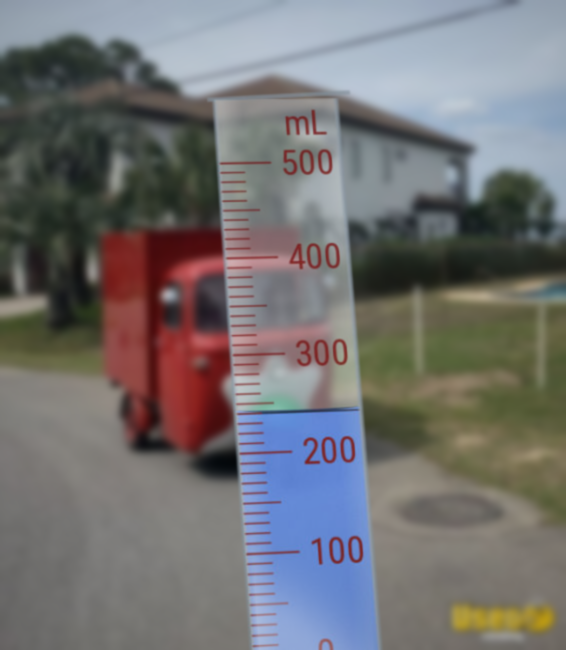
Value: 240,mL
